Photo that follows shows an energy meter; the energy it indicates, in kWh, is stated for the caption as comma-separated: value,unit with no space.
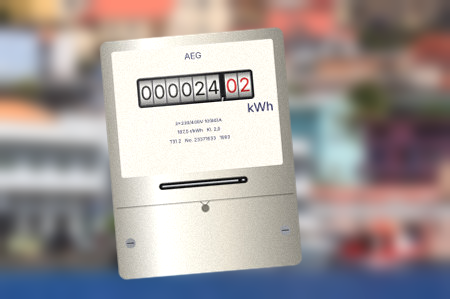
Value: 24.02,kWh
